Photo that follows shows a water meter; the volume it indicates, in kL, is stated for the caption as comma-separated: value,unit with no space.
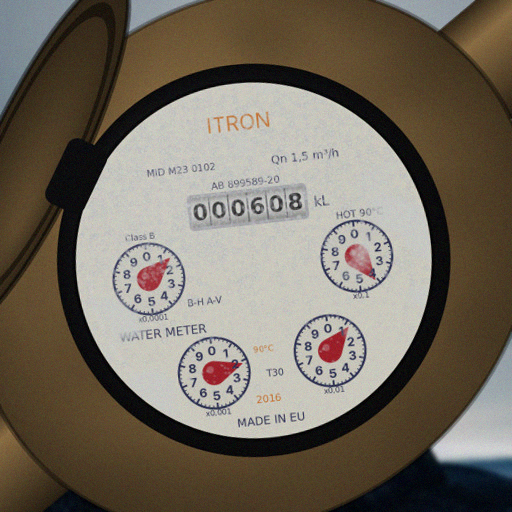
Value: 608.4121,kL
